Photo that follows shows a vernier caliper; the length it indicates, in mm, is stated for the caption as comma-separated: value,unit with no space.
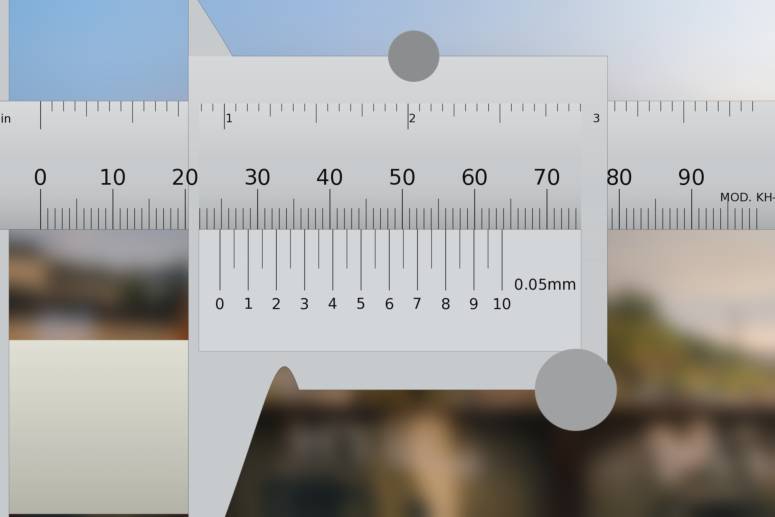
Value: 24.8,mm
